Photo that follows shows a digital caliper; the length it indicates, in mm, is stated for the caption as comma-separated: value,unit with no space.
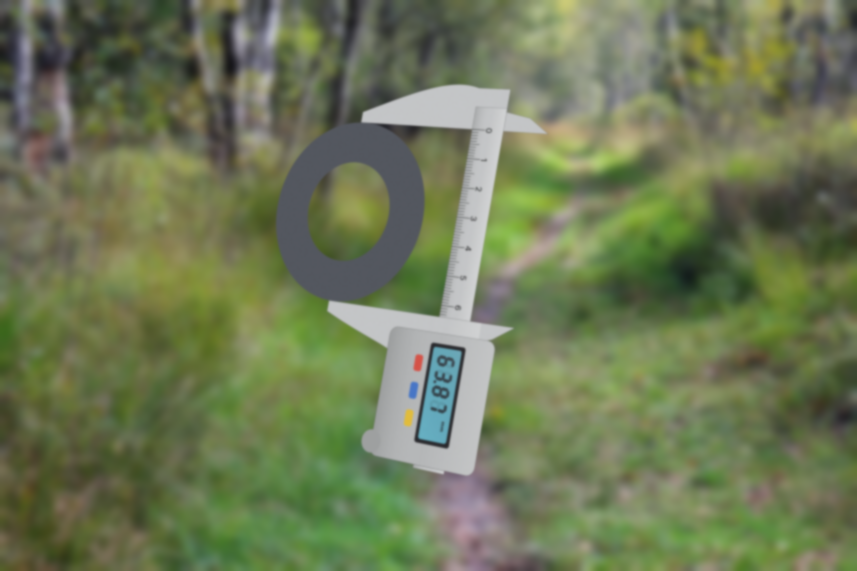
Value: 63.87,mm
